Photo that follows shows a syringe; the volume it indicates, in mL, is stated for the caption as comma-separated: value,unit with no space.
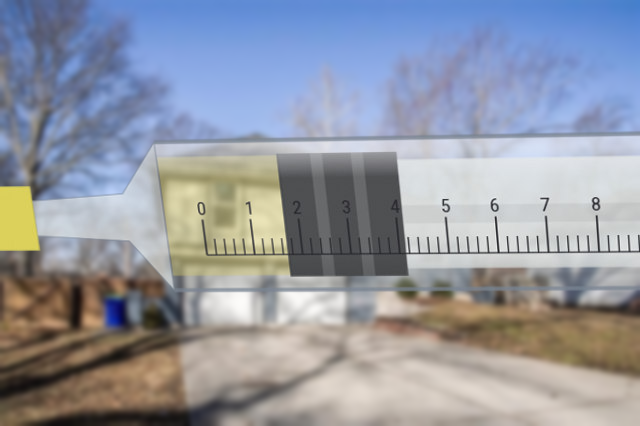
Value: 1.7,mL
